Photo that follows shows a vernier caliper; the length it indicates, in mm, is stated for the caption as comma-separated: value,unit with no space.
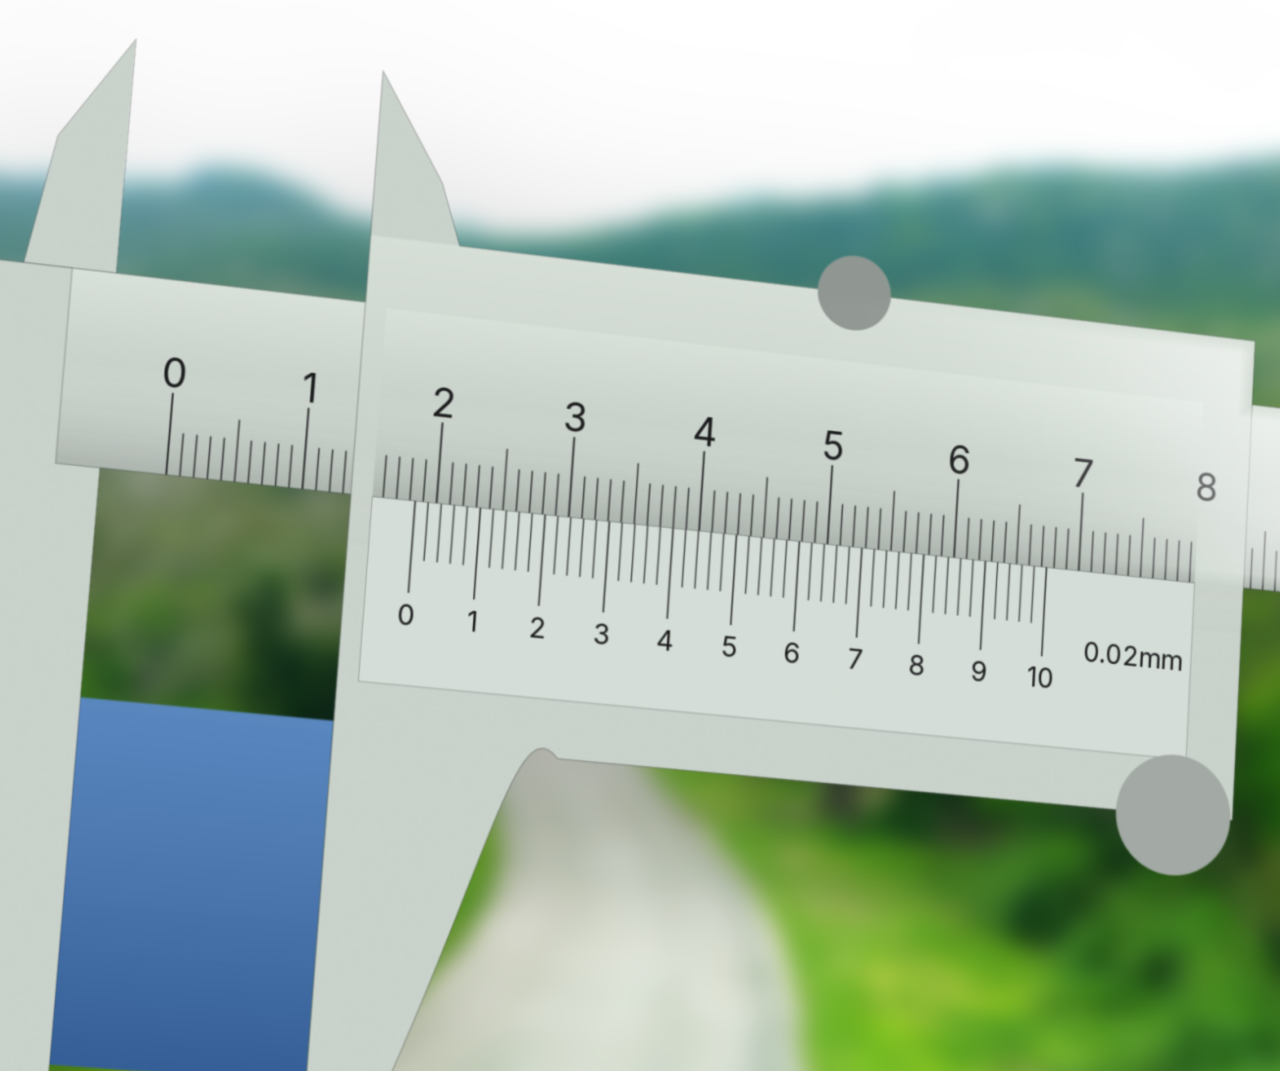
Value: 18.4,mm
